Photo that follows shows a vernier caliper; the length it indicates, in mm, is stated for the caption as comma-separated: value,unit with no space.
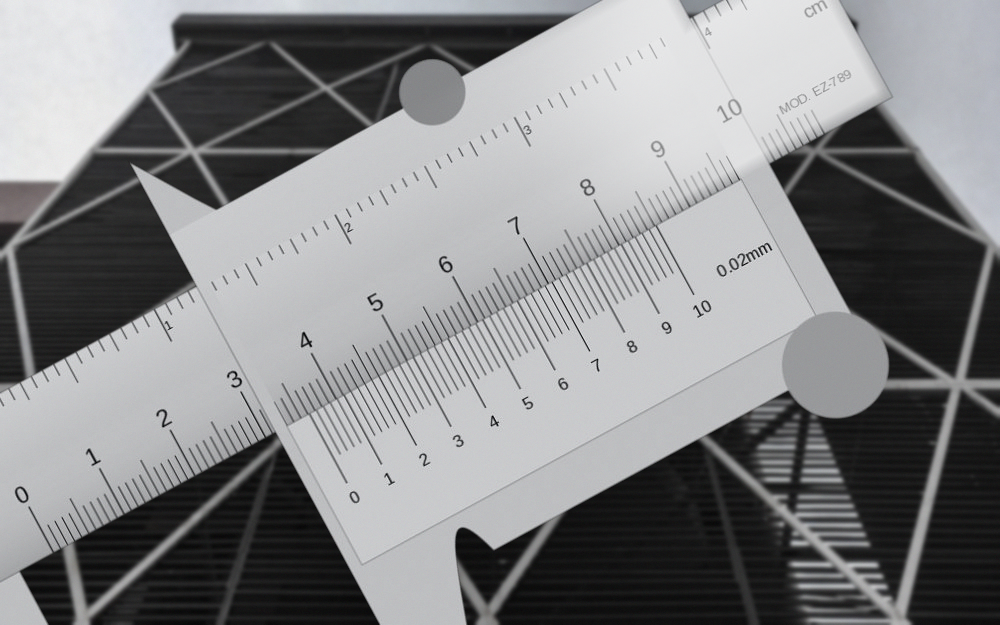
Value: 36.2,mm
